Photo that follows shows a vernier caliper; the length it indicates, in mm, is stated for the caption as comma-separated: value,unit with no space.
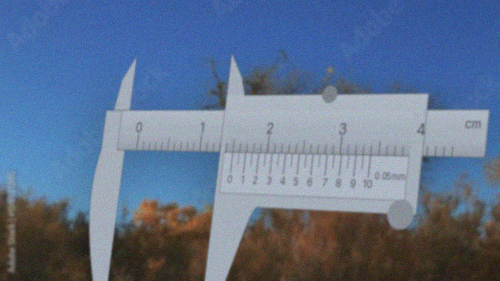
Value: 15.0,mm
